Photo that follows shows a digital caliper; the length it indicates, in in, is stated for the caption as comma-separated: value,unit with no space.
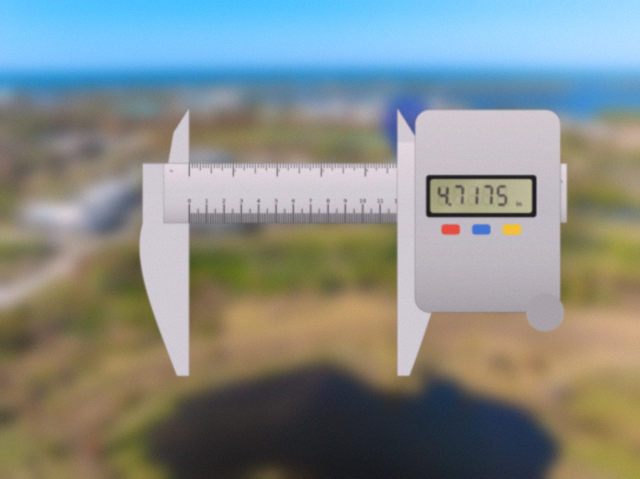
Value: 4.7175,in
